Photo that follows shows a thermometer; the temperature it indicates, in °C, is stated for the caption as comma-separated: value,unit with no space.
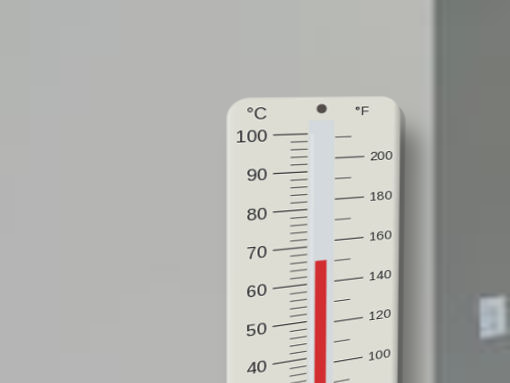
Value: 66,°C
